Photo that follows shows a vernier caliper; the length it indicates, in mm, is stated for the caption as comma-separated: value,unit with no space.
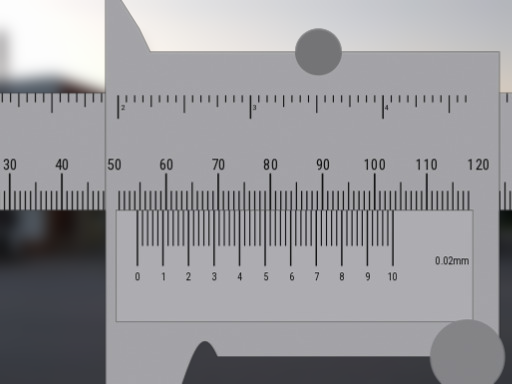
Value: 54.5,mm
